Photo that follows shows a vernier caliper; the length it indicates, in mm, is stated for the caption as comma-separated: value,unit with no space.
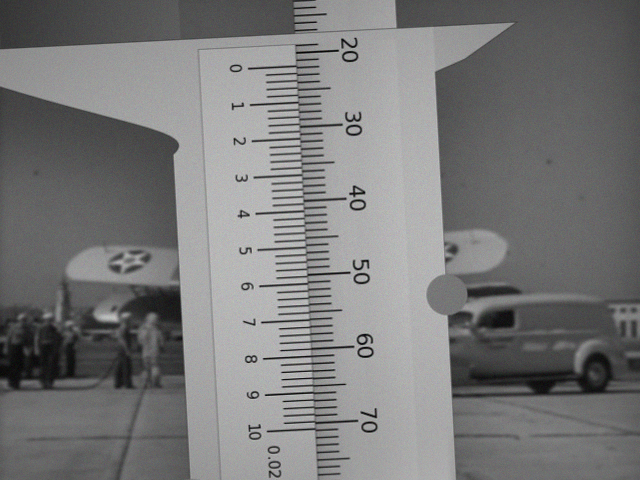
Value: 21.8,mm
